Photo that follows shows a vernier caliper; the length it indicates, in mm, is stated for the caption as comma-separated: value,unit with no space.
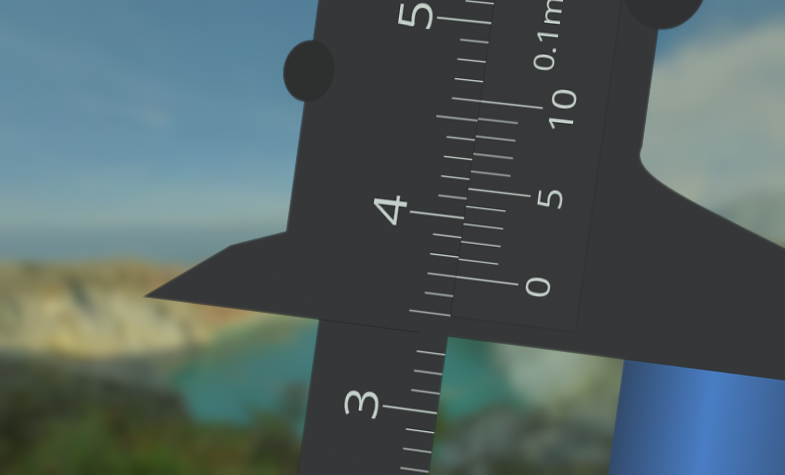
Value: 37.0,mm
